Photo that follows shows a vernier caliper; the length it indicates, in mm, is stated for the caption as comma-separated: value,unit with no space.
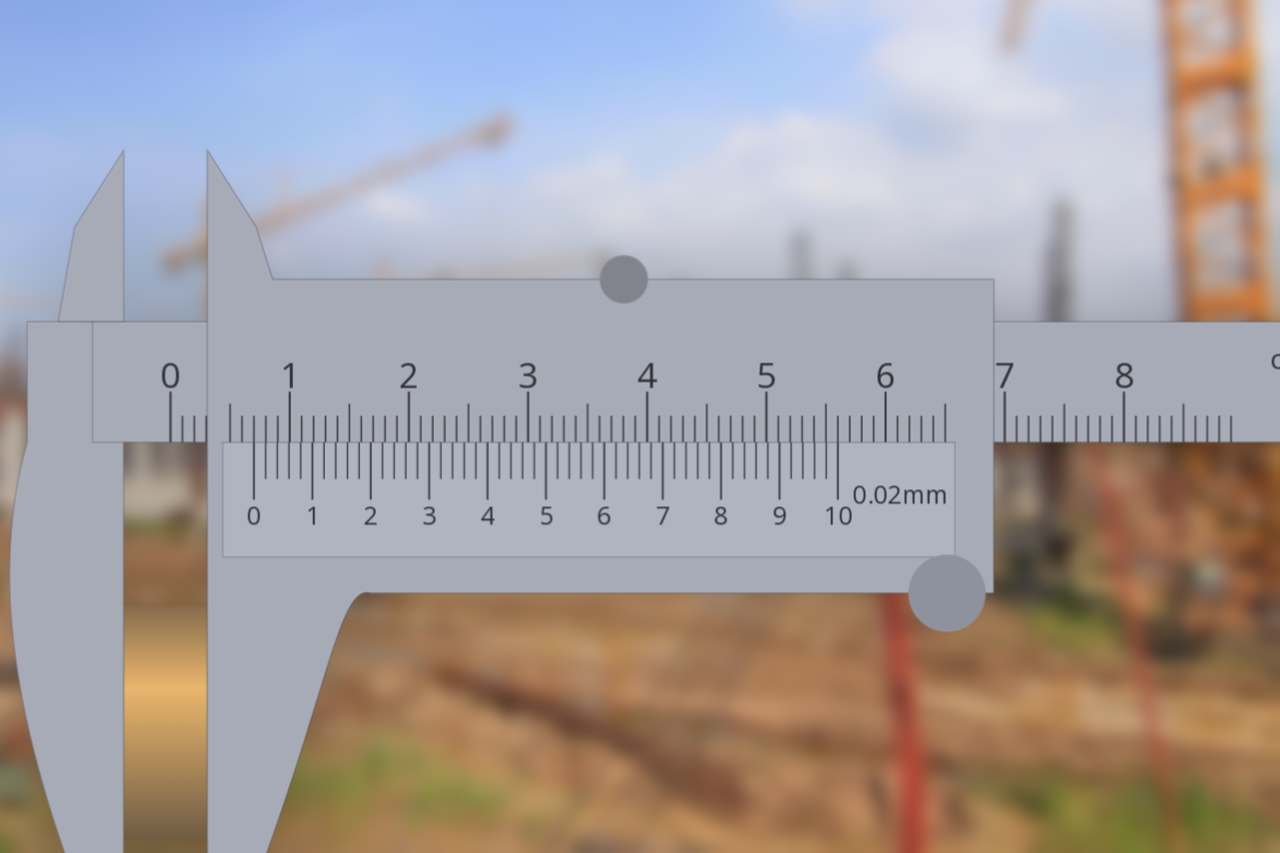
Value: 7.0,mm
